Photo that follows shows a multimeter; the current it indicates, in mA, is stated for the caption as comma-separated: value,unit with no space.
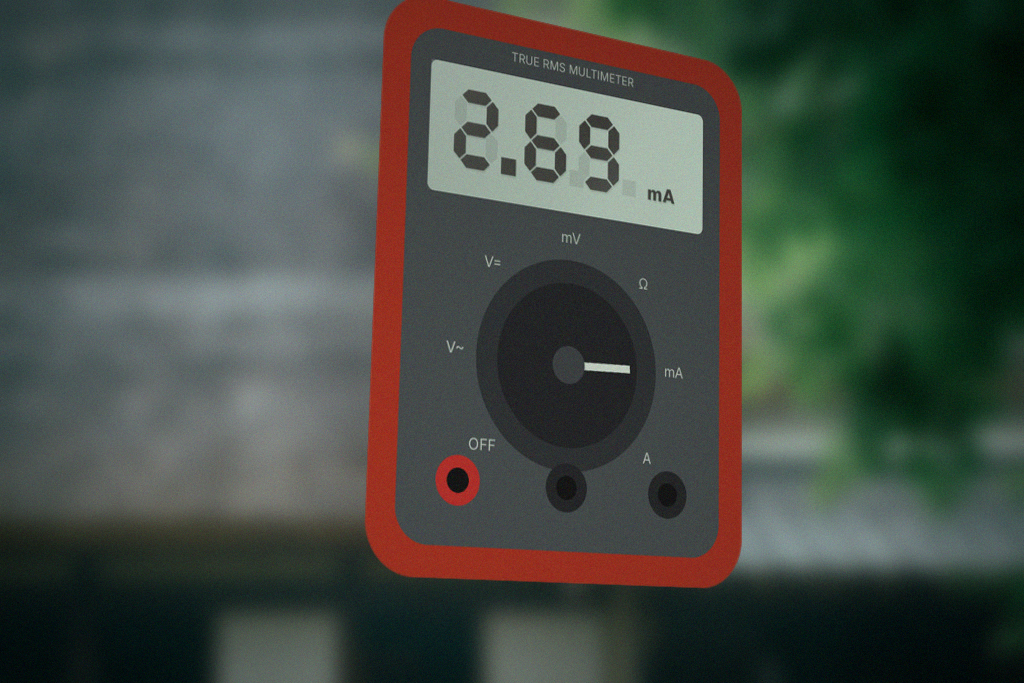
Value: 2.69,mA
